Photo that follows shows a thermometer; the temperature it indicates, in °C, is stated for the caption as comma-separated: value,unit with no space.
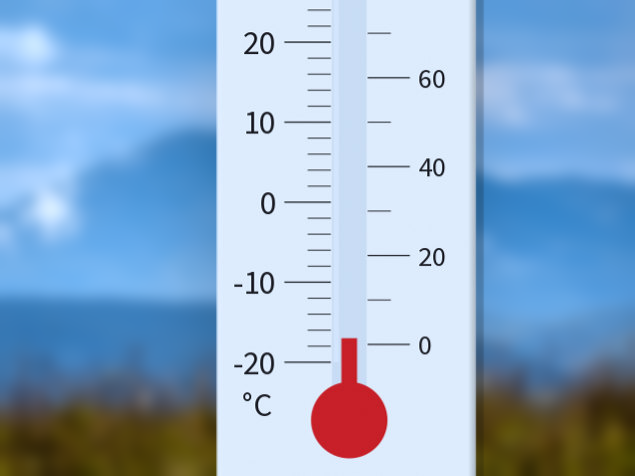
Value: -17,°C
